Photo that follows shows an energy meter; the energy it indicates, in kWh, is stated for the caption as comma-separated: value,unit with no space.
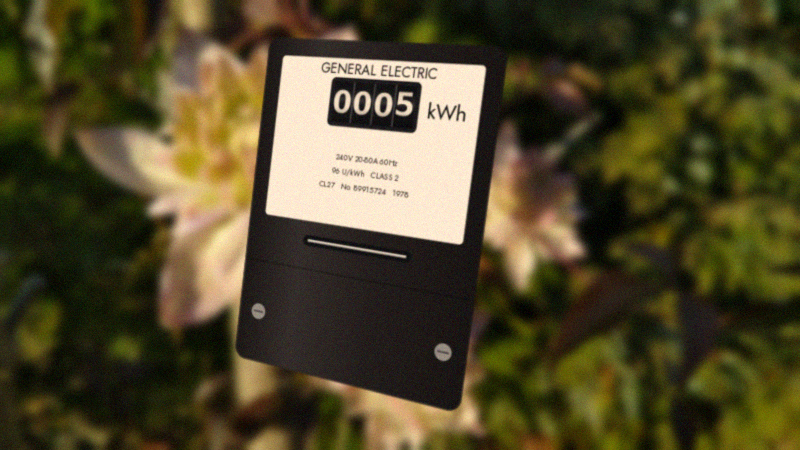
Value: 5,kWh
